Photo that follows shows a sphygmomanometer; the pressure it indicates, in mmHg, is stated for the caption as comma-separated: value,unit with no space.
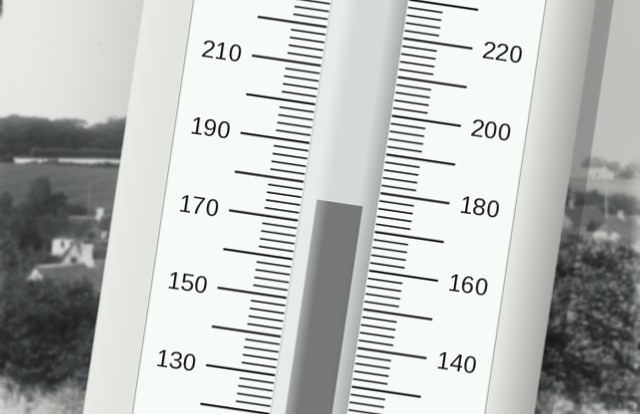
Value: 176,mmHg
